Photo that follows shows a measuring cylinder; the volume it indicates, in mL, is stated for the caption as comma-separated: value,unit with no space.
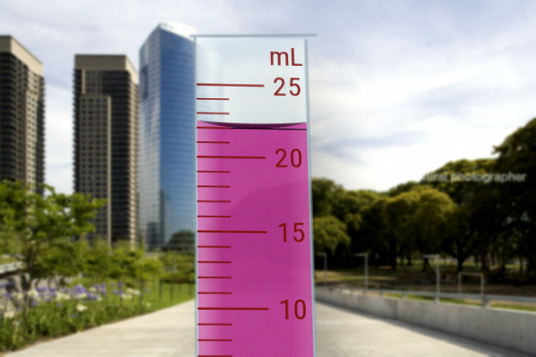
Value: 22,mL
